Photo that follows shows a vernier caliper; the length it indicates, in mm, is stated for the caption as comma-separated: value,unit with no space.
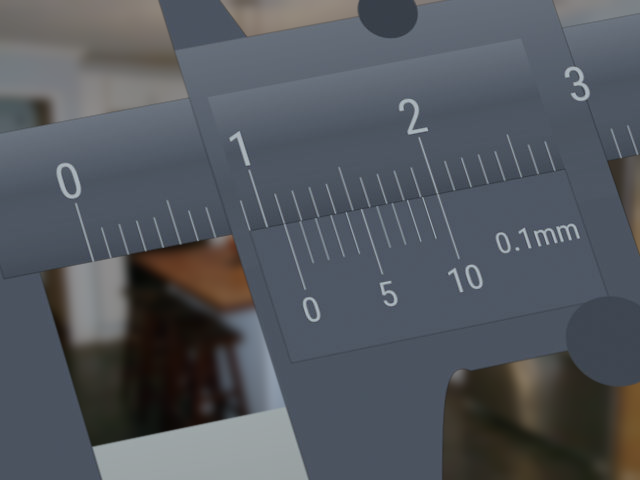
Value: 11.0,mm
